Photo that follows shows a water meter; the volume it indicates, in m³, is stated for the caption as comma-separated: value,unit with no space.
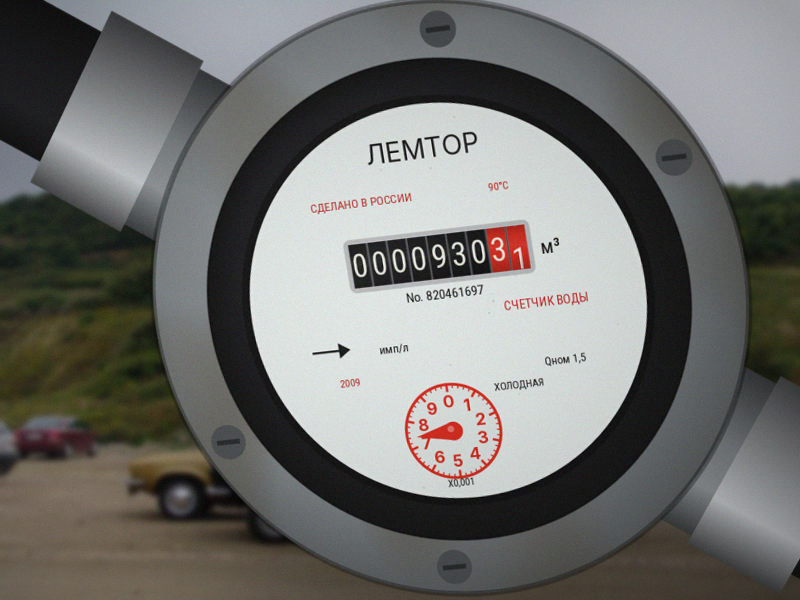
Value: 930.307,m³
